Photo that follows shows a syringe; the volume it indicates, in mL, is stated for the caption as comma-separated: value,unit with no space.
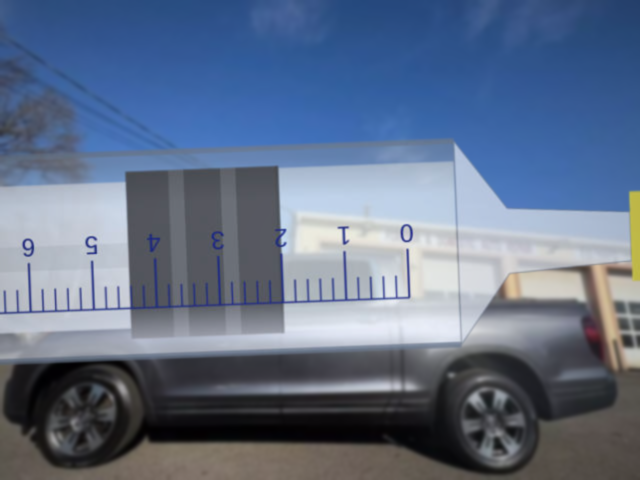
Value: 2,mL
